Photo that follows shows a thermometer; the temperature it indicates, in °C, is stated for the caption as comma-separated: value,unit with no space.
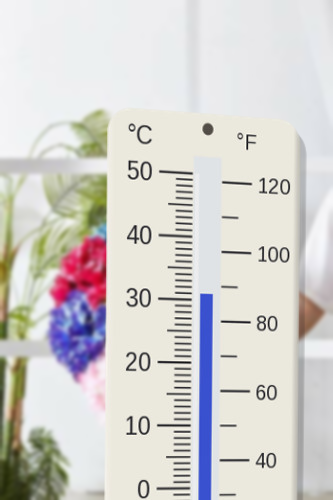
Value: 31,°C
